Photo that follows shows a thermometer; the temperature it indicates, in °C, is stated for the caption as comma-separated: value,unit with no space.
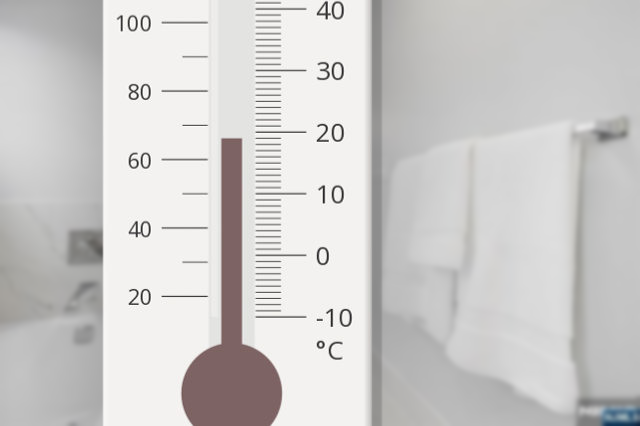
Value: 19,°C
